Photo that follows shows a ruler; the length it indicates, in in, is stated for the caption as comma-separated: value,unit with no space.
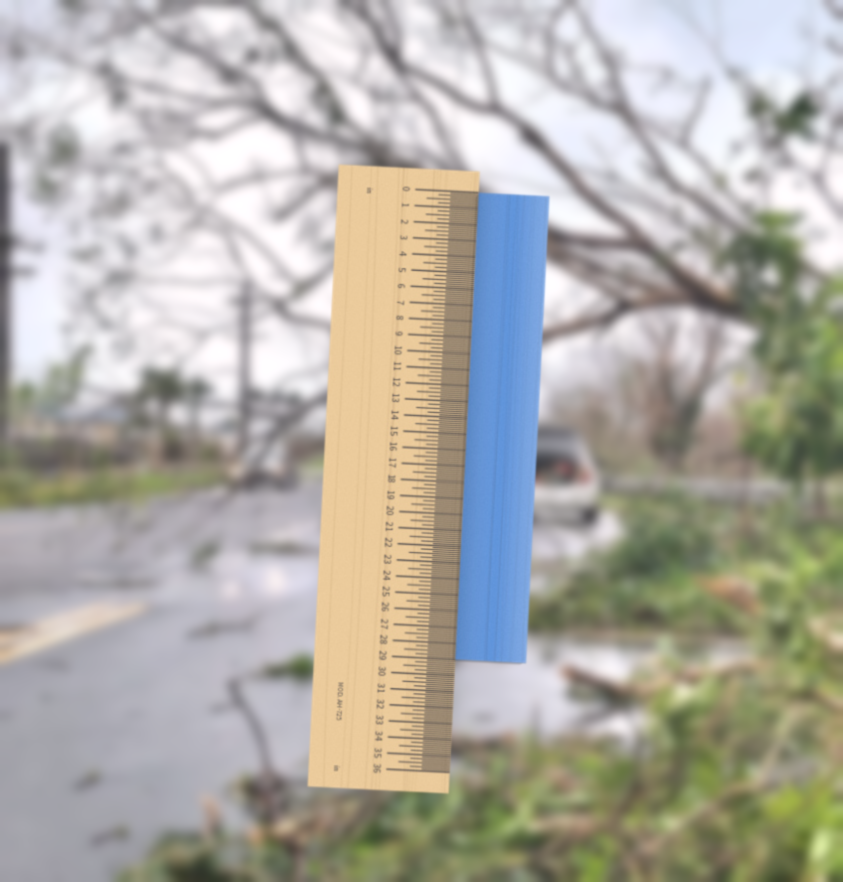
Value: 29,in
